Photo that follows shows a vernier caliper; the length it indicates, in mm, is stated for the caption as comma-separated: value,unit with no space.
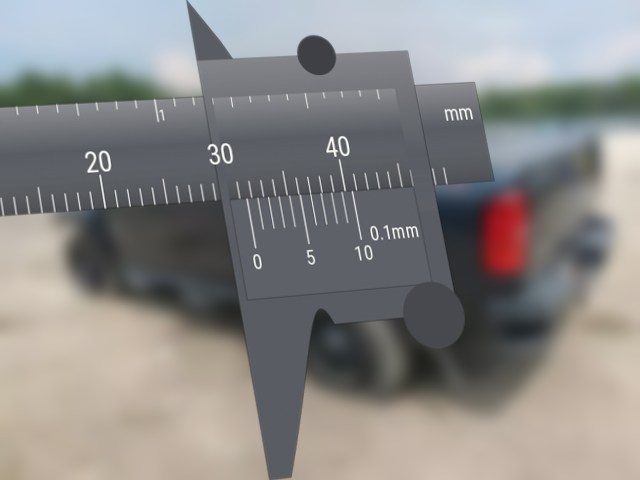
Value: 31.6,mm
